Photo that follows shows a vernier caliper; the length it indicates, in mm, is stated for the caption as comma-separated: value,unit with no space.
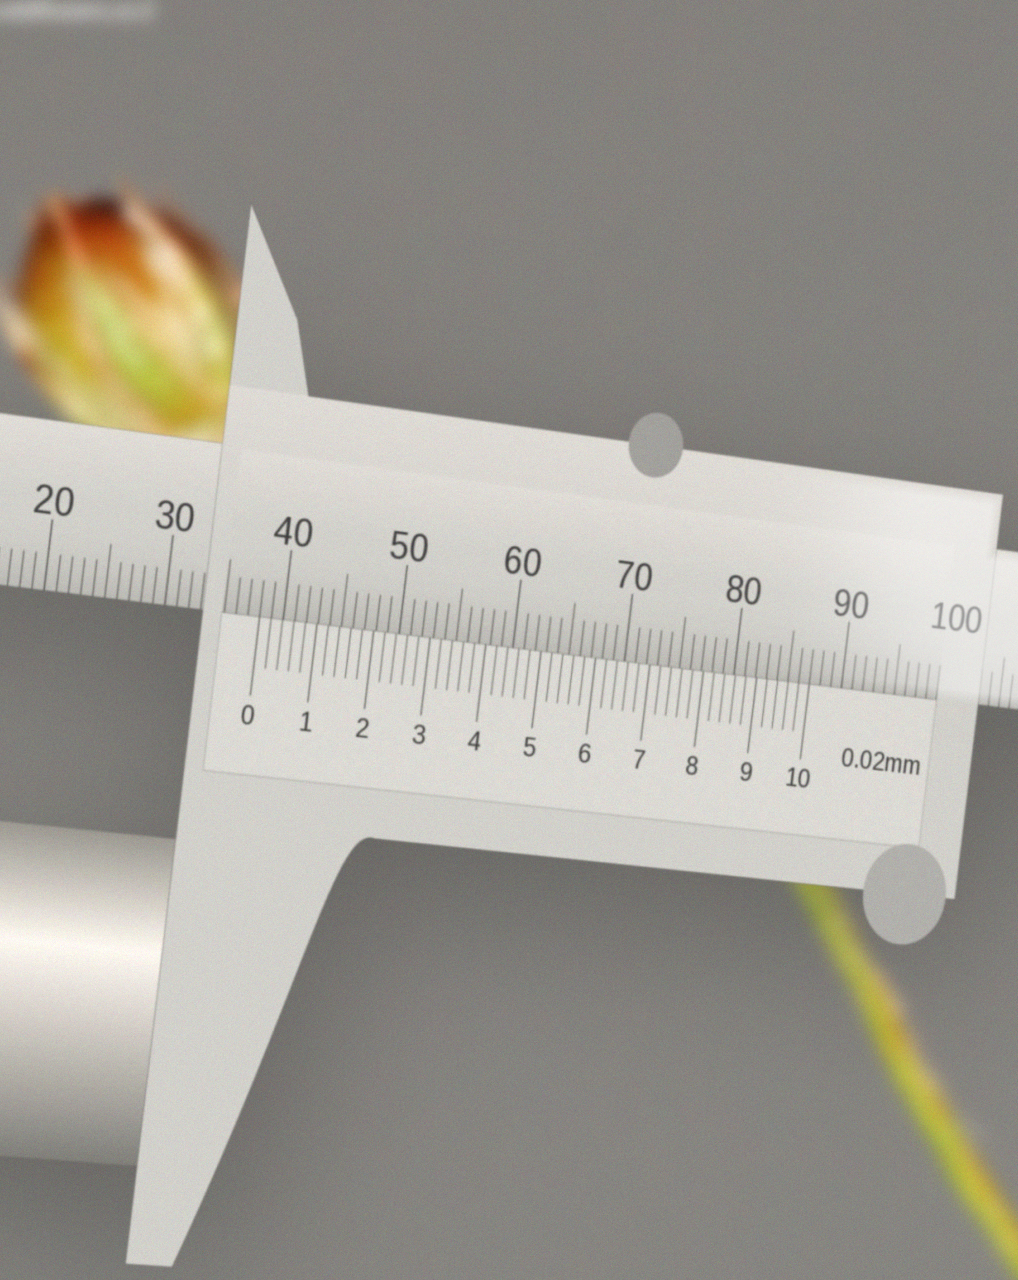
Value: 38.0,mm
